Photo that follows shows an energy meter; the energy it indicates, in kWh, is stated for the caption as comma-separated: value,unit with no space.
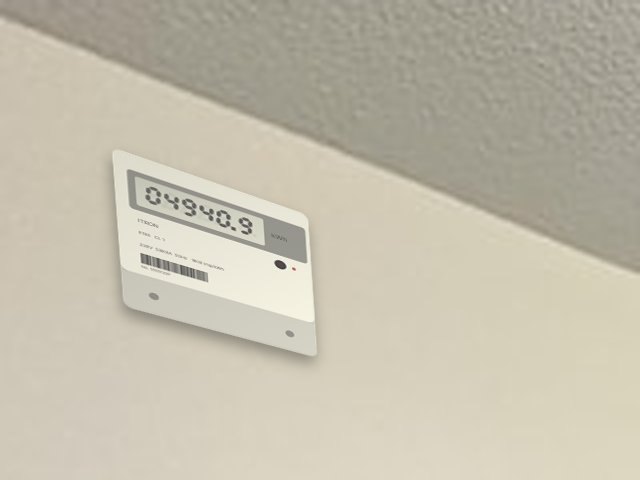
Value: 4940.9,kWh
